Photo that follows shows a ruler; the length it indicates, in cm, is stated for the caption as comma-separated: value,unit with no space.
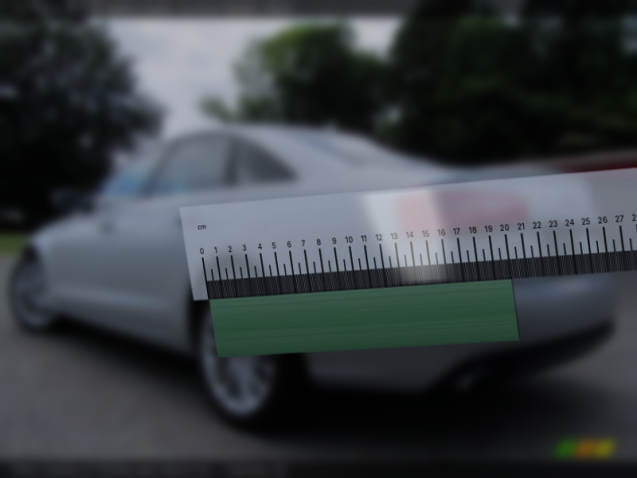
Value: 20,cm
